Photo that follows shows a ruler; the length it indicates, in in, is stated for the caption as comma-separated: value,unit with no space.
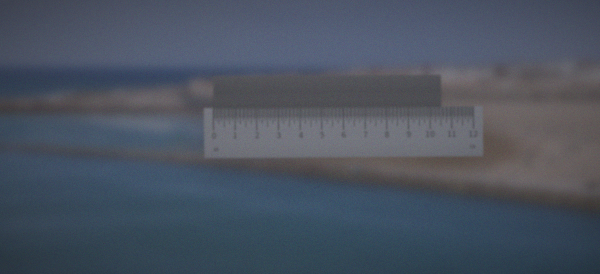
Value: 10.5,in
